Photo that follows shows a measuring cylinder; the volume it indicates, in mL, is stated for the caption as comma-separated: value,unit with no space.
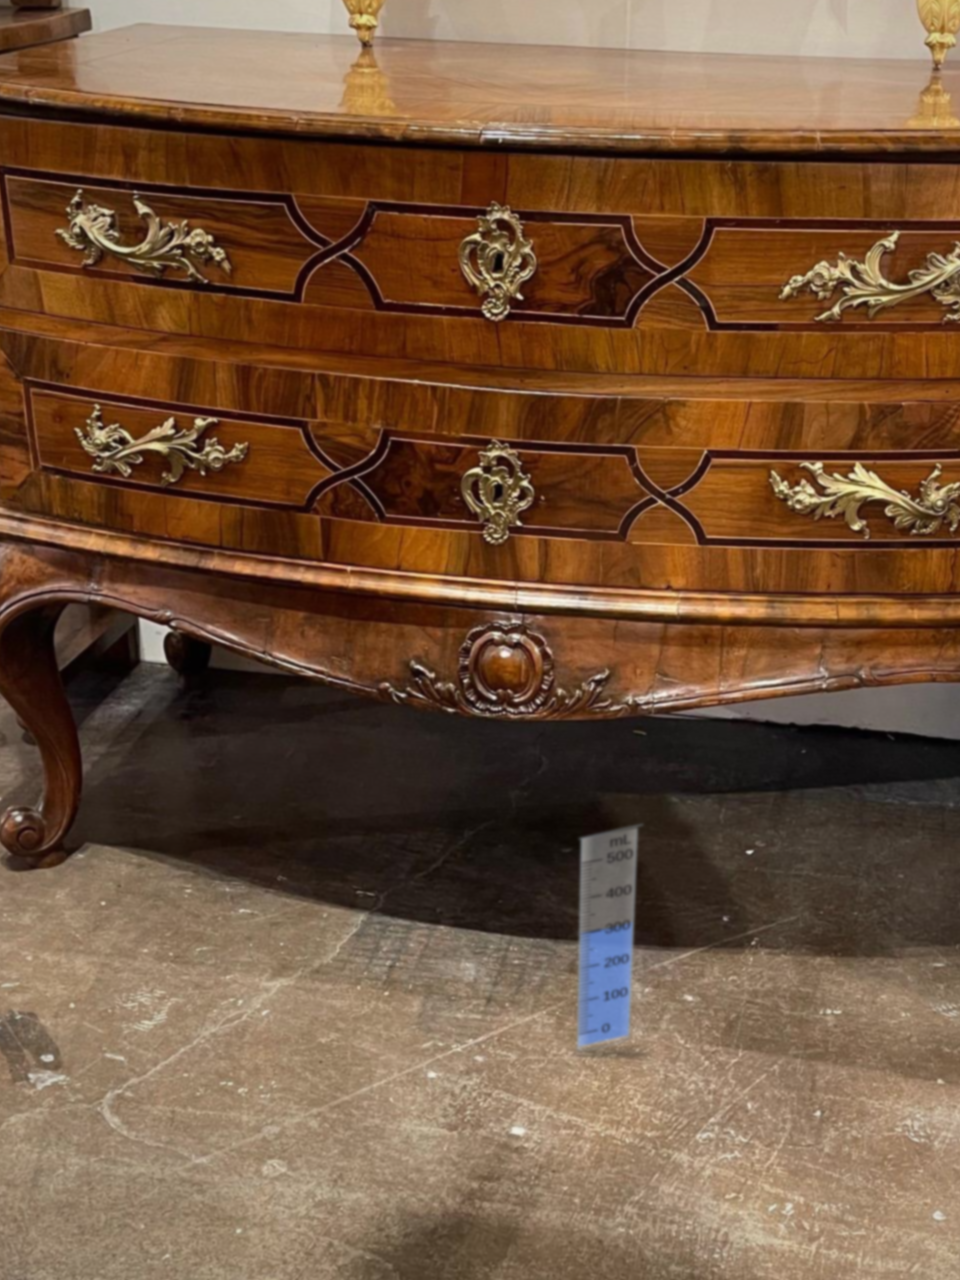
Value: 300,mL
